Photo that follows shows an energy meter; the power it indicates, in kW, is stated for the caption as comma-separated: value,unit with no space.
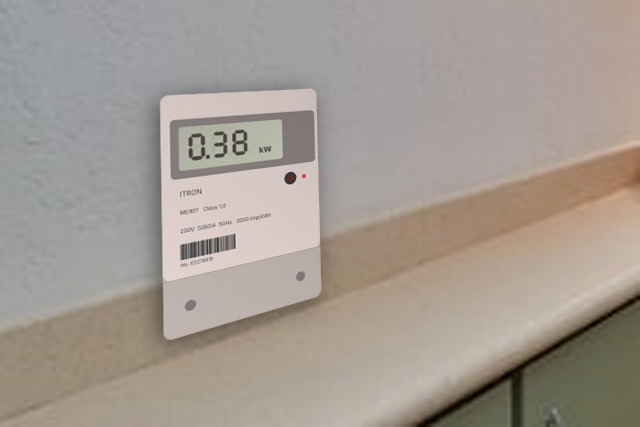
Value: 0.38,kW
